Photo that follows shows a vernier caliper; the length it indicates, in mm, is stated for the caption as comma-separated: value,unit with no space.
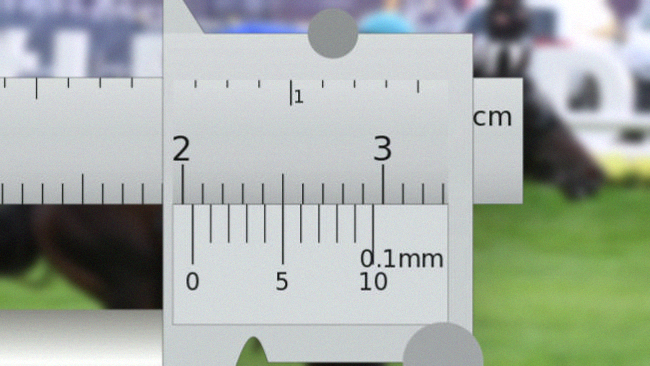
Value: 20.5,mm
